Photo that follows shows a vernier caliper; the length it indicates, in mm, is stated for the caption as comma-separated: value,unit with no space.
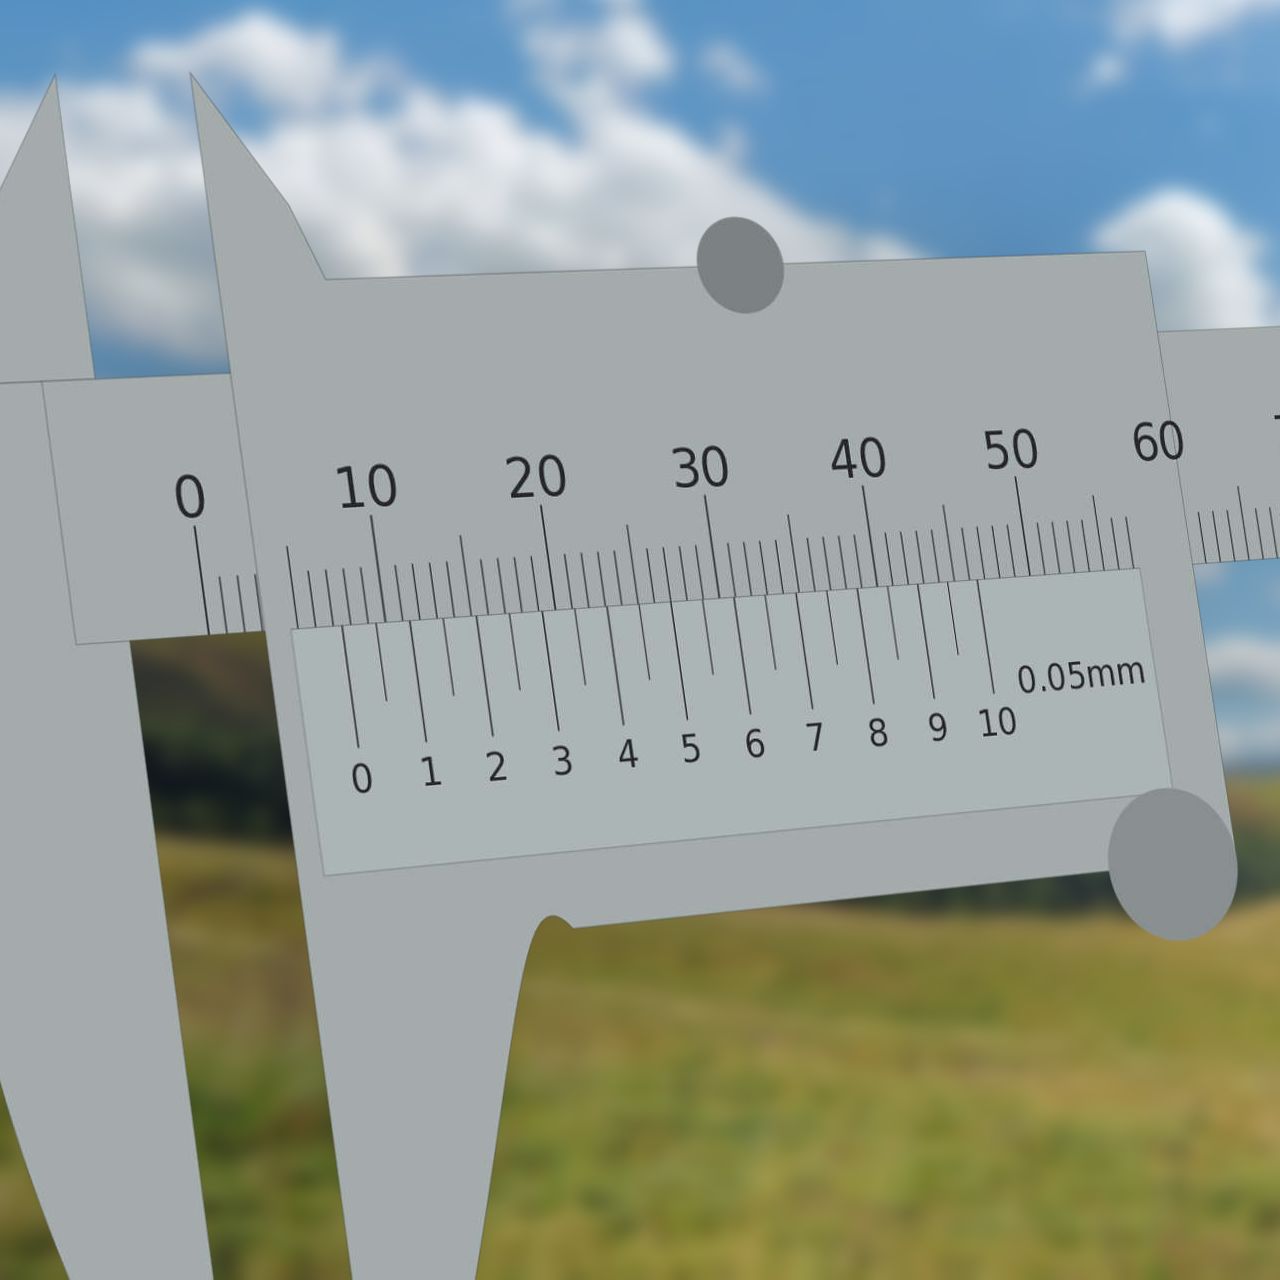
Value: 7.5,mm
